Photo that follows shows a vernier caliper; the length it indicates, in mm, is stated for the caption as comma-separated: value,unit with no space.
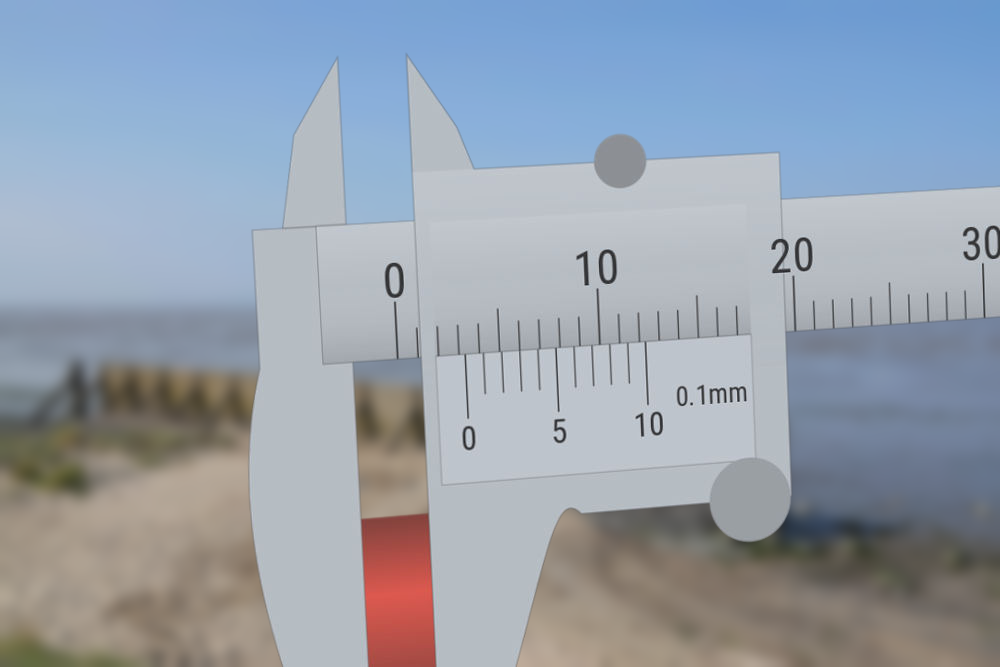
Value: 3.3,mm
